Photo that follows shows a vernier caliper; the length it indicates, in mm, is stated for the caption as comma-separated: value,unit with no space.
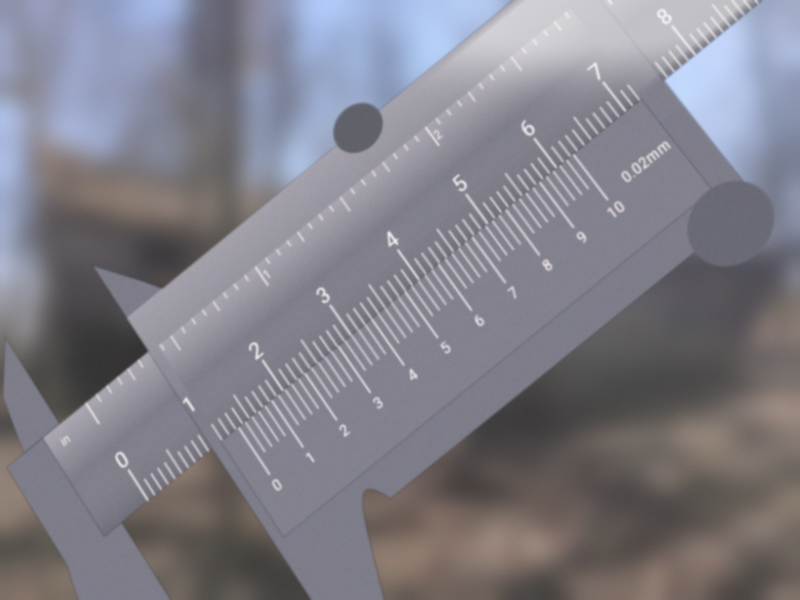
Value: 13.4,mm
